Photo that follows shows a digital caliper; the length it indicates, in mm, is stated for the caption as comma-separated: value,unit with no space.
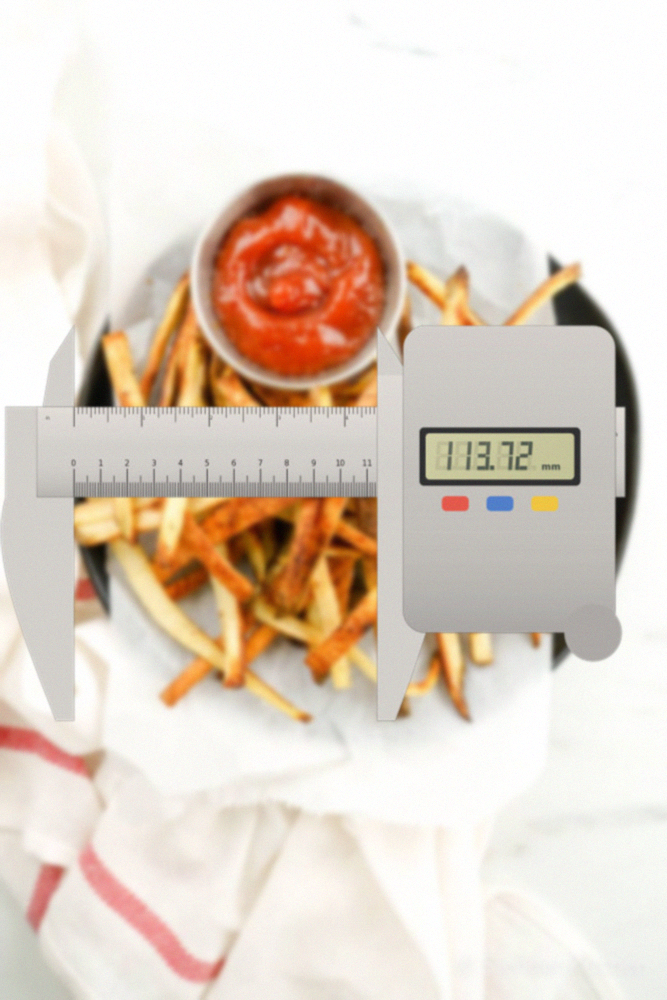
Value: 113.72,mm
